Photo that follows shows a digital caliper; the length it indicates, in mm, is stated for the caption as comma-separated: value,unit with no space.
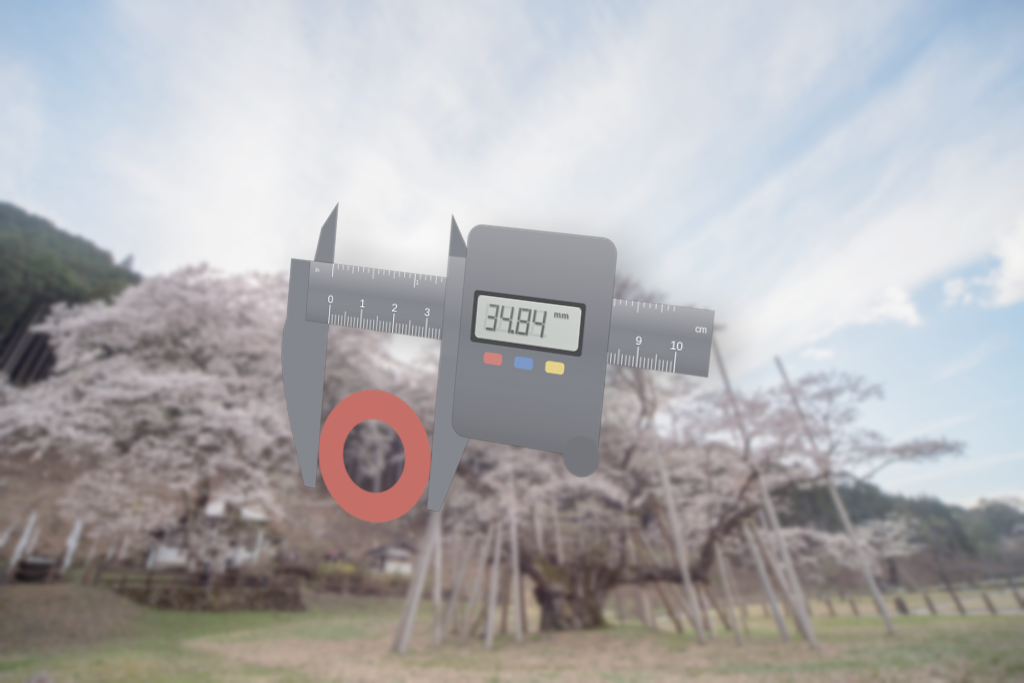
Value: 34.84,mm
